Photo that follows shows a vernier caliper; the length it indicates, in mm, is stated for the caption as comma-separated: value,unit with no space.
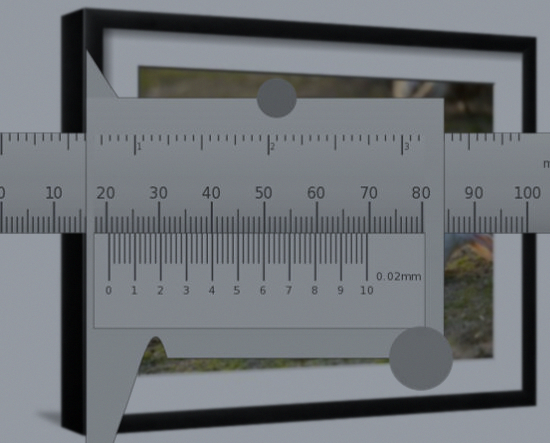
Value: 20.5,mm
